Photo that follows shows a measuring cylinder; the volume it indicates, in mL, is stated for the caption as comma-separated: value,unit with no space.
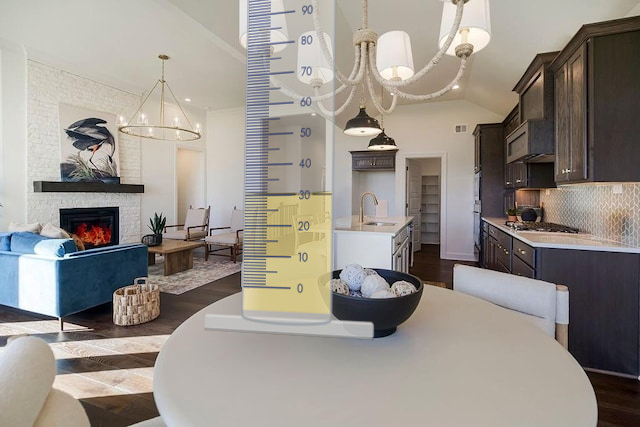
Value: 30,mL
